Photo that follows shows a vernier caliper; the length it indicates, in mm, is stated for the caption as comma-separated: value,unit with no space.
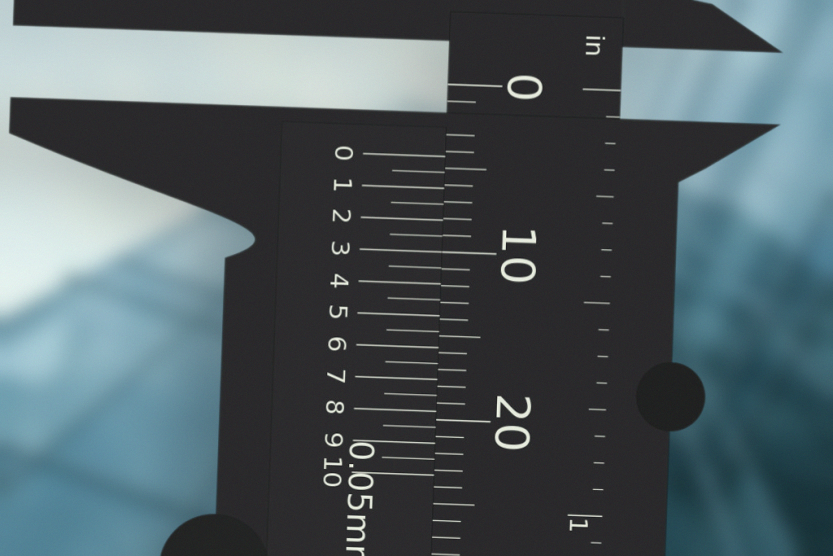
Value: 4.3,mm
